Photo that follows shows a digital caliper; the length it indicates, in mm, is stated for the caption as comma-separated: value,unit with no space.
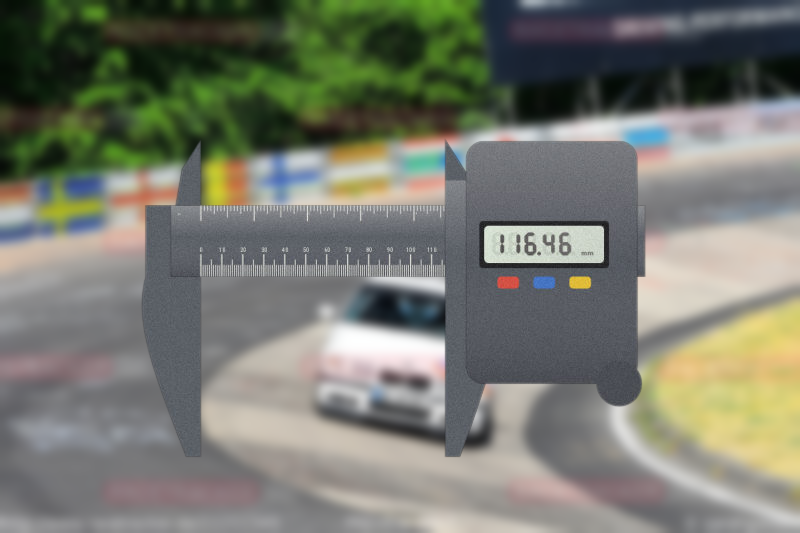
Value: 116.46,mm
